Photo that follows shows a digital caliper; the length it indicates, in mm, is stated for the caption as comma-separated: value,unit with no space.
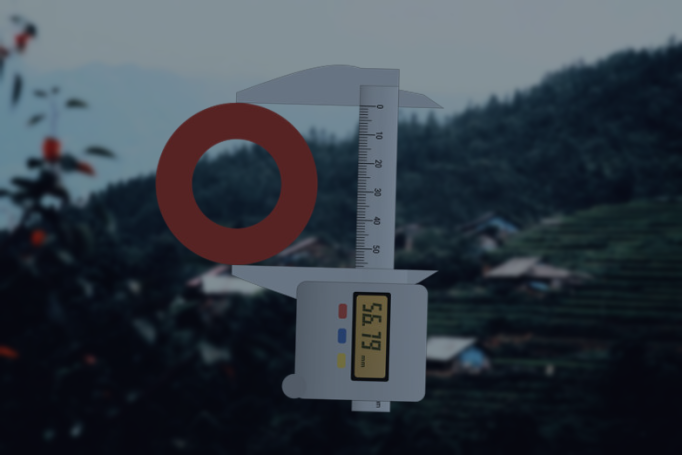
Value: 56.79,mm
